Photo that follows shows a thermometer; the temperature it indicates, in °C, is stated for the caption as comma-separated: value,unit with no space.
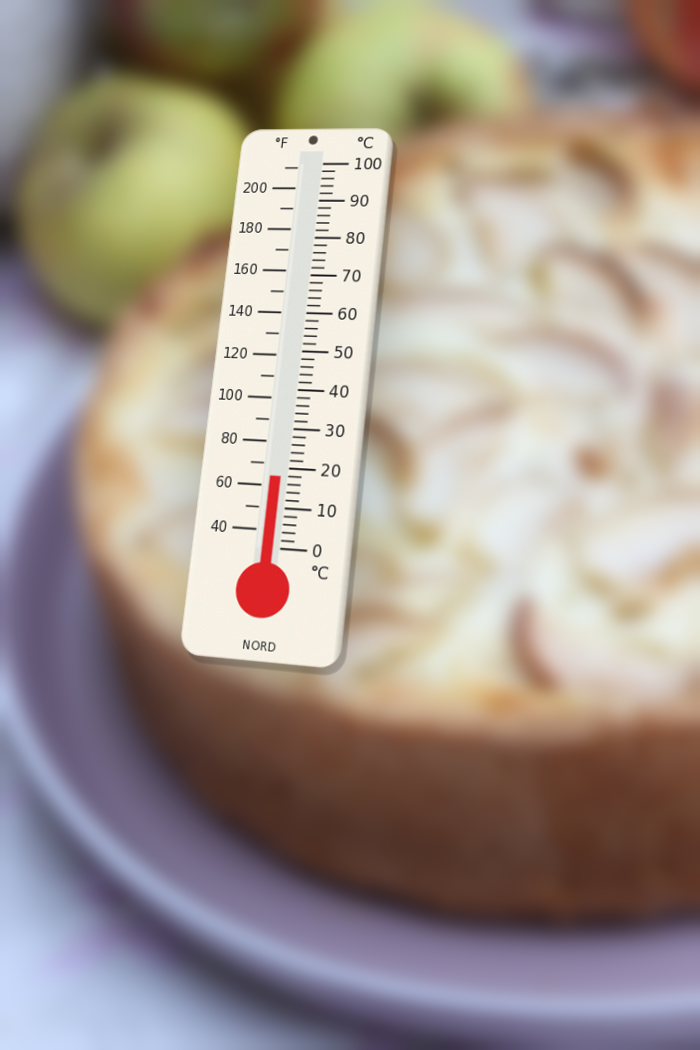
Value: 18,°C
